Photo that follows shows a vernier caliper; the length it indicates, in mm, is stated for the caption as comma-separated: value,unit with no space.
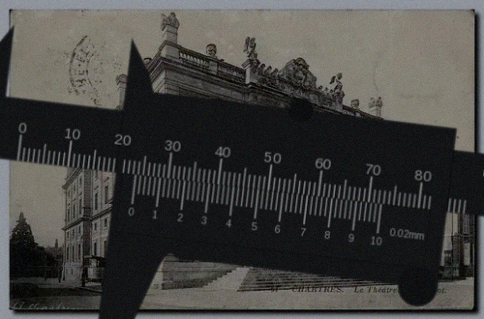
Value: 23.5,mm
